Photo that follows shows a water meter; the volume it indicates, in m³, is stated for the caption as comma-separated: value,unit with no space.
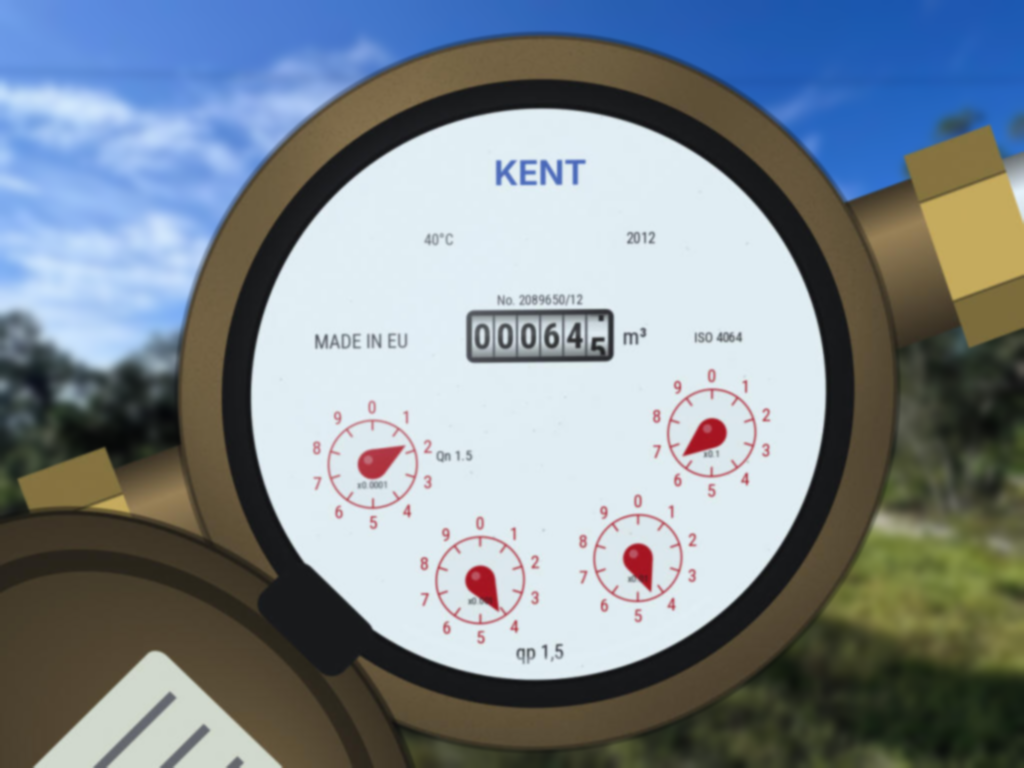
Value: 644.6441,m³
